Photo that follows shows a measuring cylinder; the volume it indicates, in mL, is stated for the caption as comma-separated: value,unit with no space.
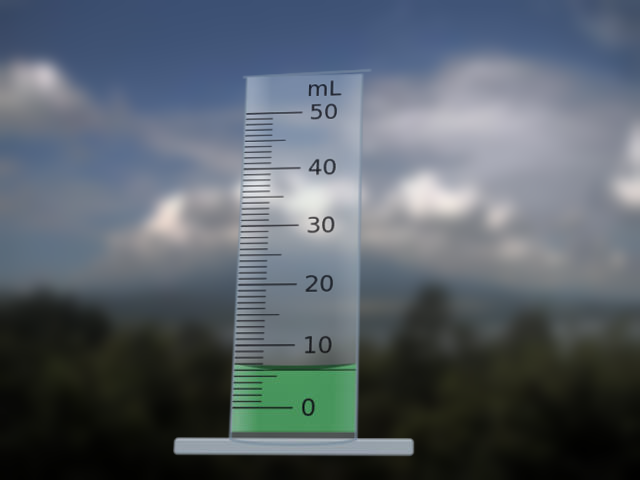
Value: 6,mL
